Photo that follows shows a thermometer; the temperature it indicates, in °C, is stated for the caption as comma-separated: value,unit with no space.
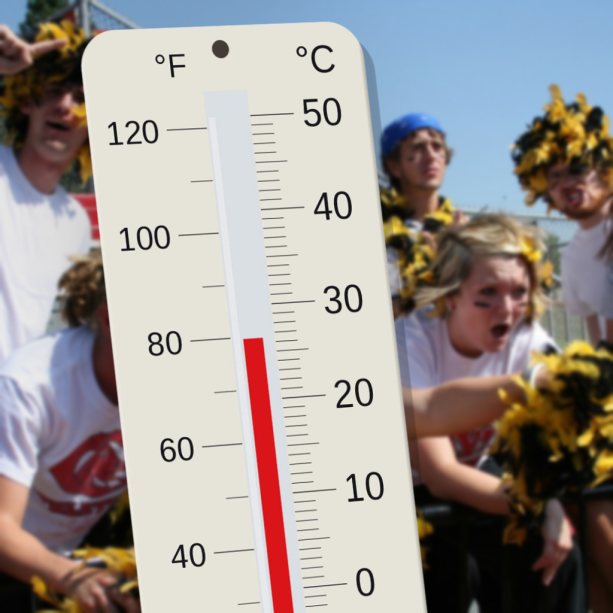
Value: 26.5,°C
